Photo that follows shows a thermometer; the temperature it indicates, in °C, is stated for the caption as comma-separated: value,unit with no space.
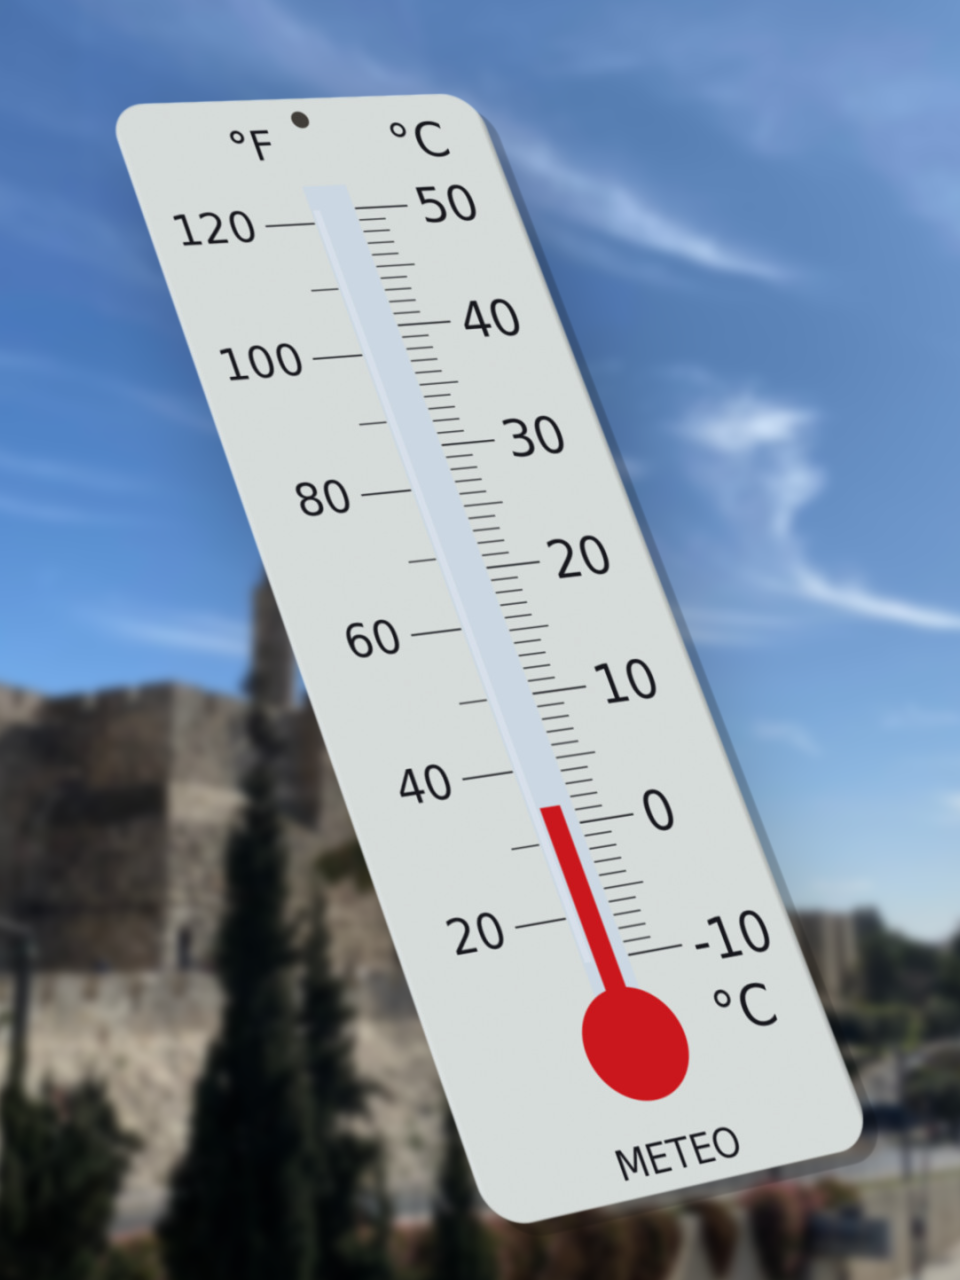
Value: 1.5,°C
